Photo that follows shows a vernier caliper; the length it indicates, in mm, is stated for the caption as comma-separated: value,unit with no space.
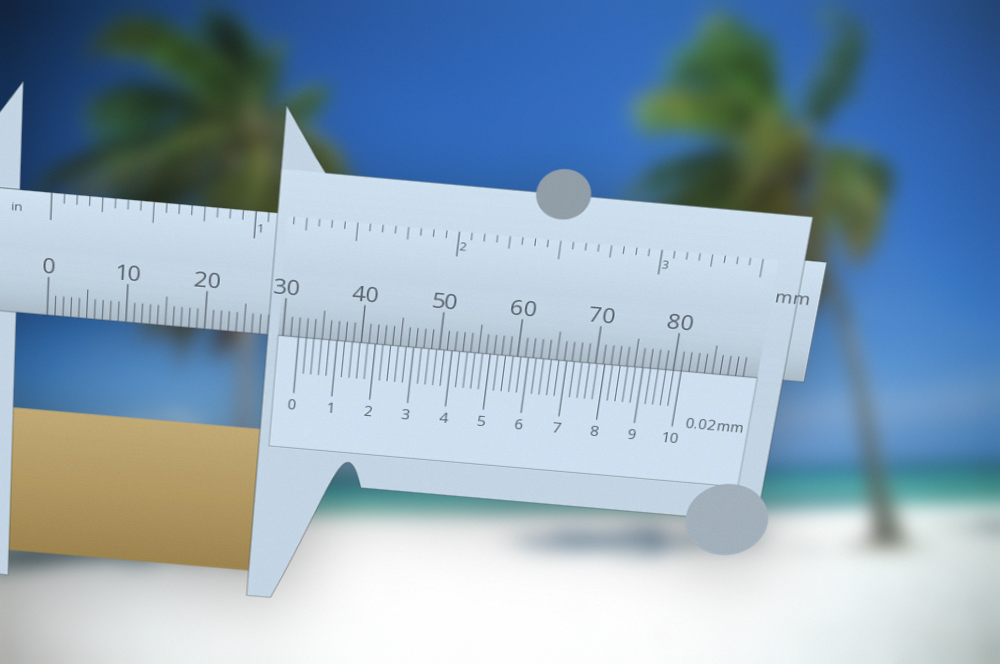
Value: 32.0,mm
